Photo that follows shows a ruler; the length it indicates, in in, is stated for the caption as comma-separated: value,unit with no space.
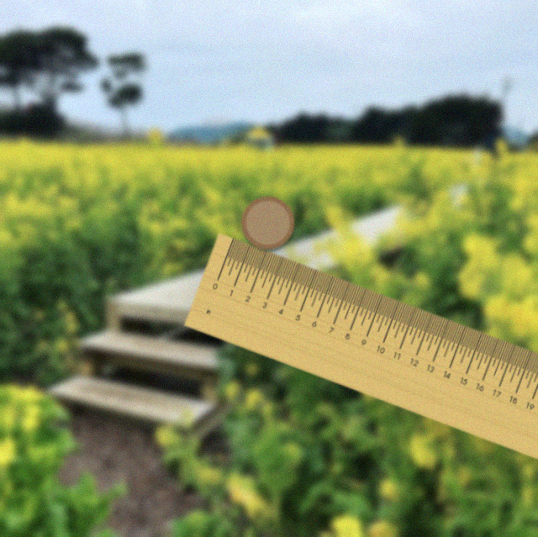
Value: 3,in
